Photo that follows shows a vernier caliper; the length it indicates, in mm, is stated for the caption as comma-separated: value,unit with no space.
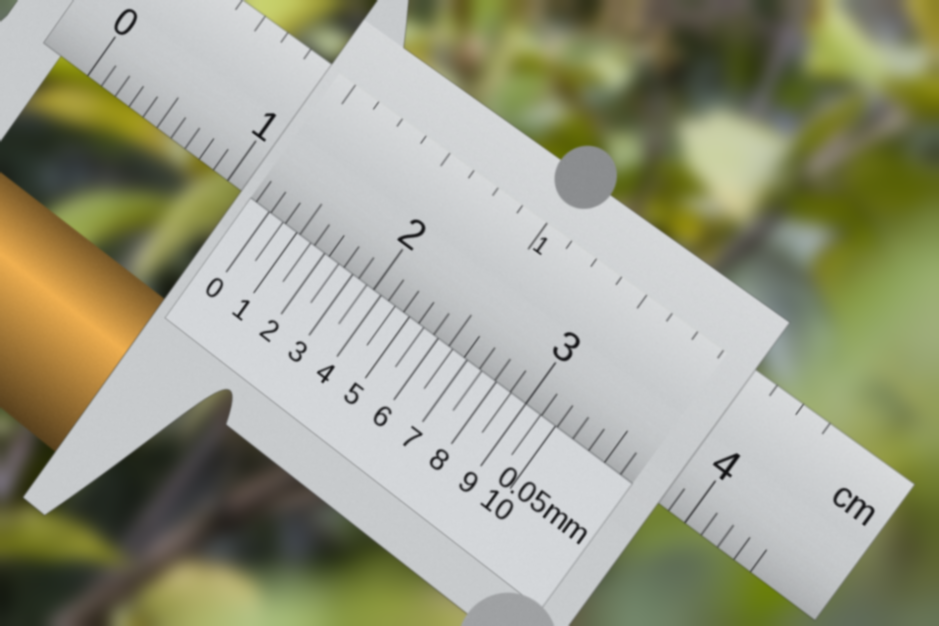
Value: 12.9,mm
